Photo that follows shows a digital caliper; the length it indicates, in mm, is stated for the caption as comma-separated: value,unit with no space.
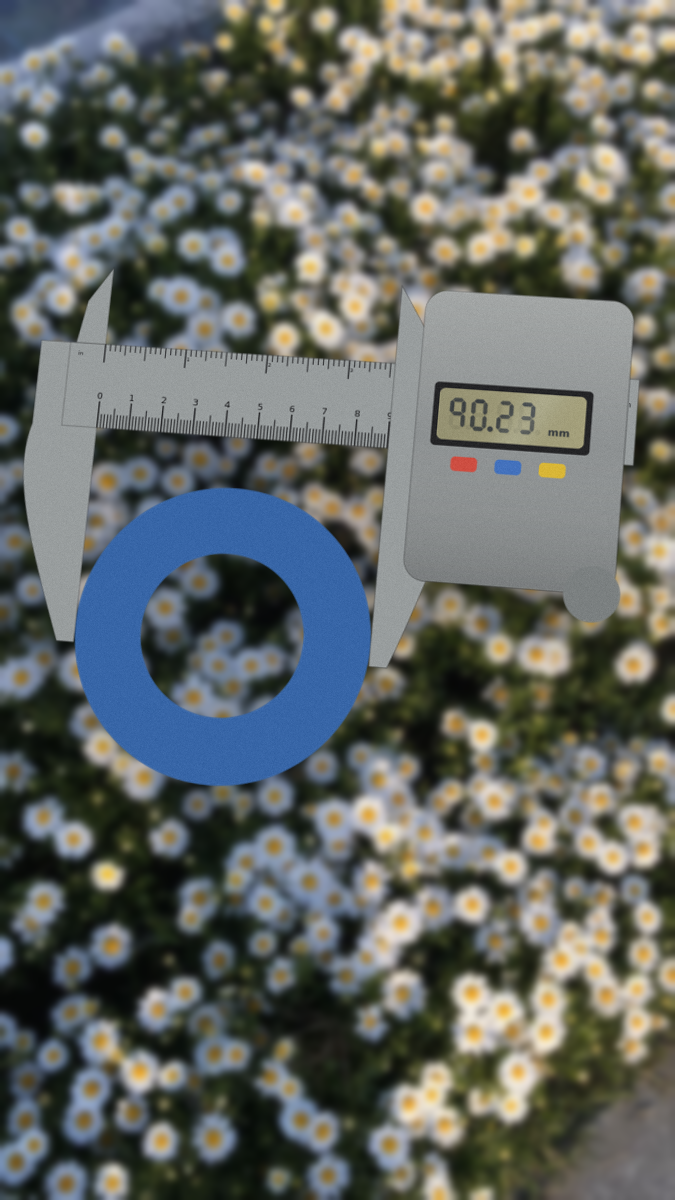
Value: 90.23,mm
